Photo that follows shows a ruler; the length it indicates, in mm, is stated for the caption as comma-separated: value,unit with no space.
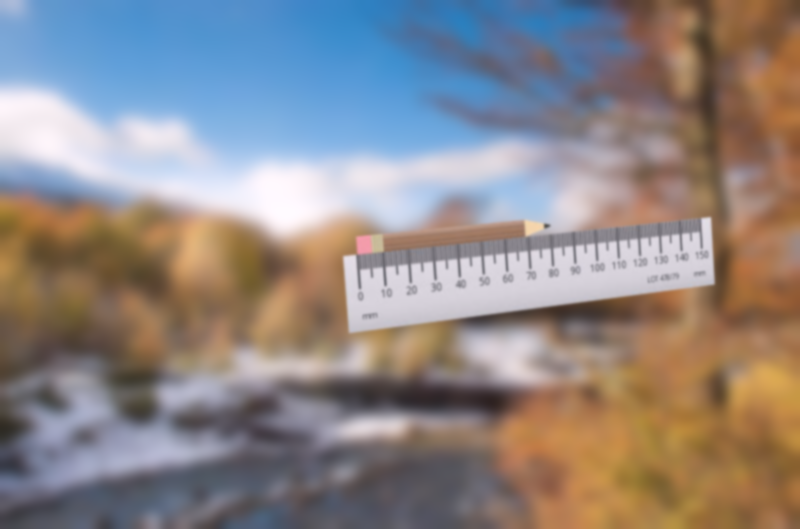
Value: 80,mm
